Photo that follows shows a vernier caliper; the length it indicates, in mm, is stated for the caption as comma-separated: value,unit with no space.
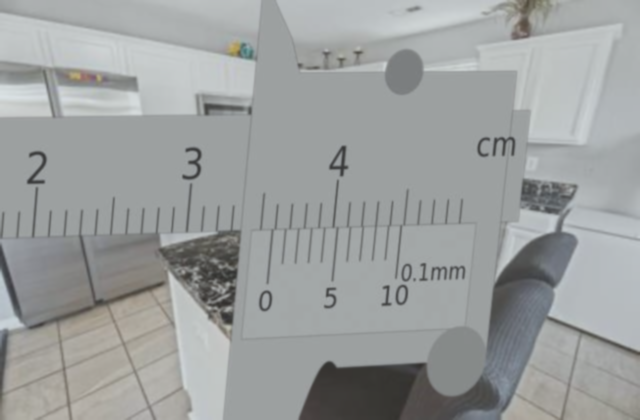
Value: 35.8,mm
